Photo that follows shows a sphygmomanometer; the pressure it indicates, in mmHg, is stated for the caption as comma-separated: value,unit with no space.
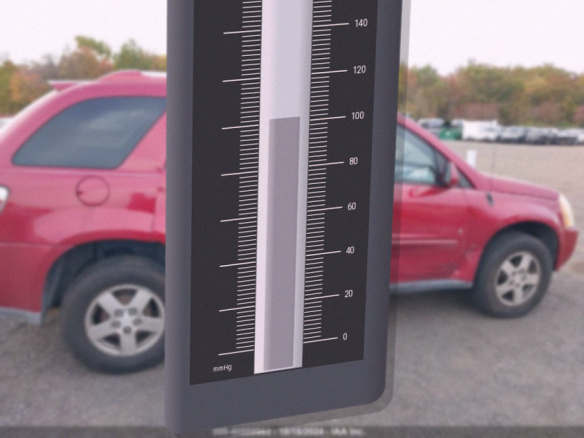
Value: 102,mmHg
